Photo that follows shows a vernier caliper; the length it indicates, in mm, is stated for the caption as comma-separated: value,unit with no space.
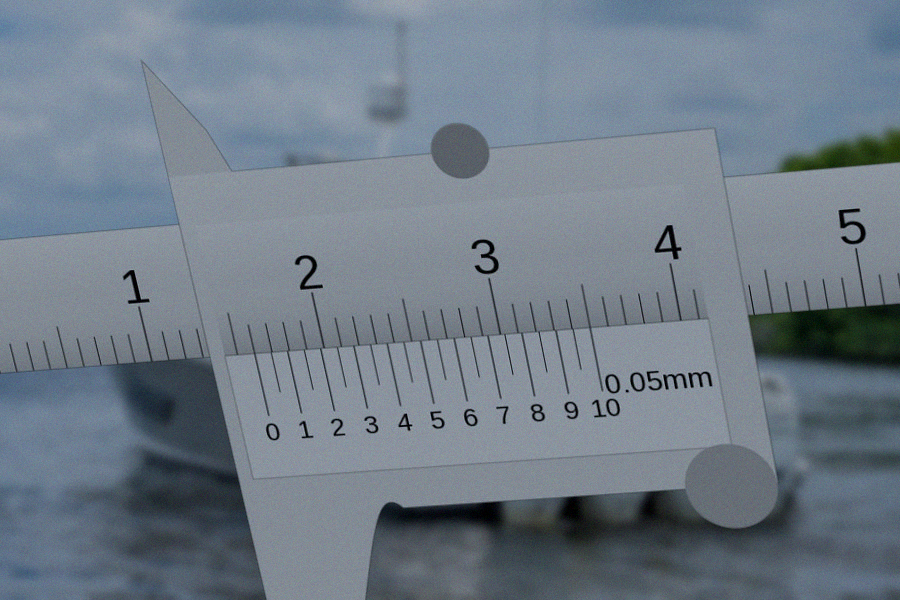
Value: 16.0,mm
